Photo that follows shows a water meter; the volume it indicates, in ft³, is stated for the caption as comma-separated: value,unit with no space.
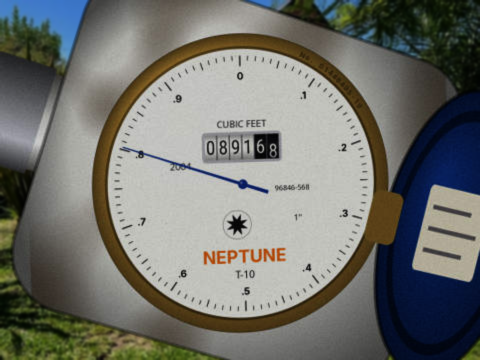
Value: 89167.80,ft³
